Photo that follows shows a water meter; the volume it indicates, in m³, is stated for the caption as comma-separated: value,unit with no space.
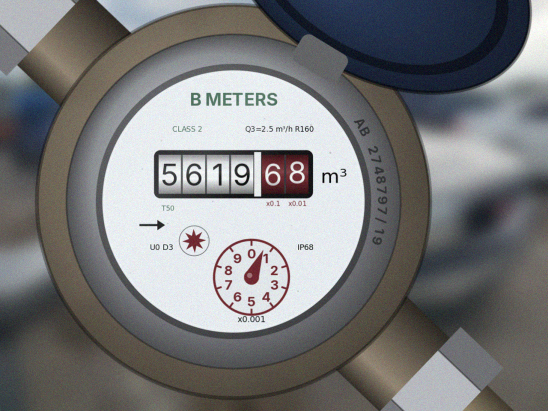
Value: 5619.680,m³
